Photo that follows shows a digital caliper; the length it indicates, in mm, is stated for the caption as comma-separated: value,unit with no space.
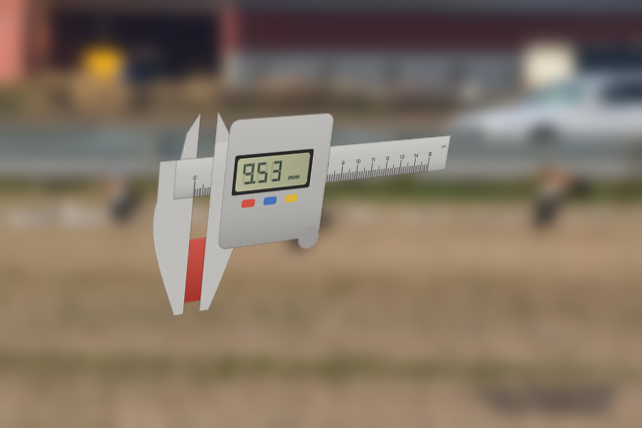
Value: 9.53,mm
